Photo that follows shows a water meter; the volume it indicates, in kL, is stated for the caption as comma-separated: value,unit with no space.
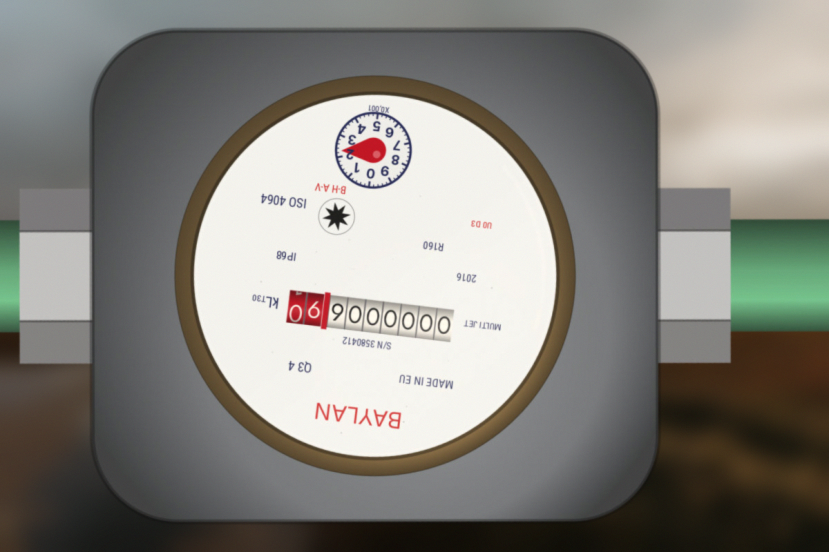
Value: 6.902,kL
